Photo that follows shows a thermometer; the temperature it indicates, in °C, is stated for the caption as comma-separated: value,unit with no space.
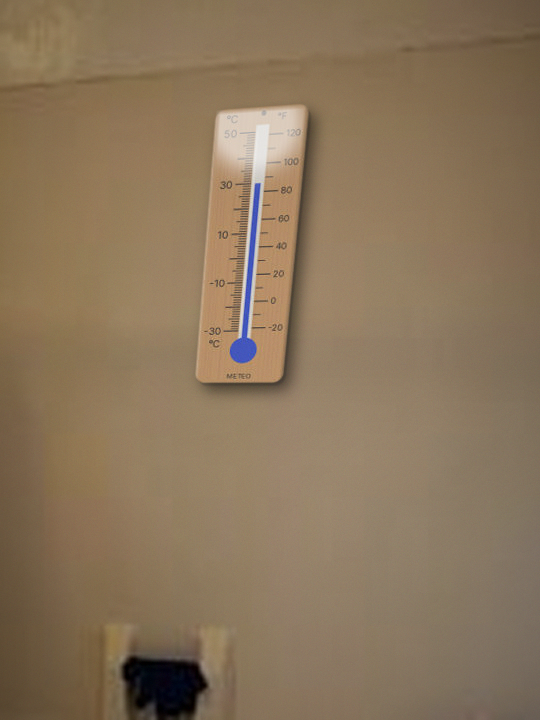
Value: 30,°C
